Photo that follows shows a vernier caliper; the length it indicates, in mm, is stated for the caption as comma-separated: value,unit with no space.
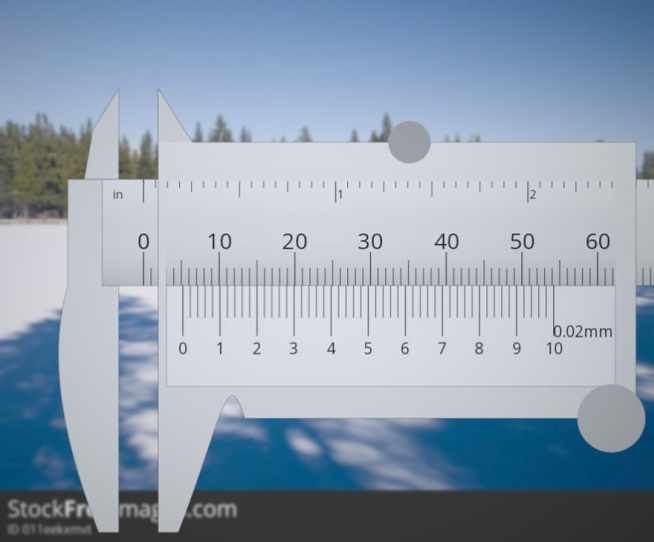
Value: 5.2,mm
